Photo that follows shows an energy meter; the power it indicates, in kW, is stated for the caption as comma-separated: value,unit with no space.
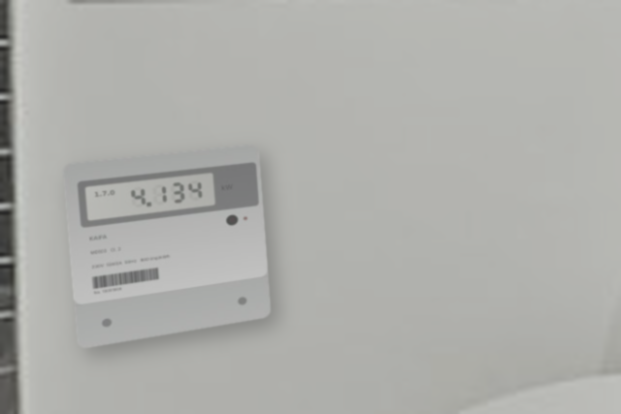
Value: 4.134,kW
